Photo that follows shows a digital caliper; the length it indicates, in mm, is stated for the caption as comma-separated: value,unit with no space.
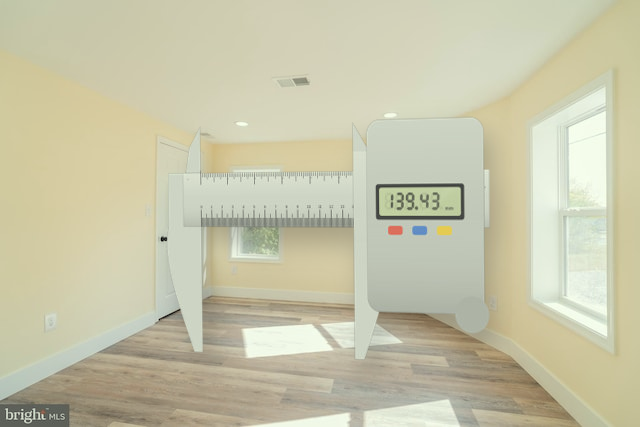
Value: 139.43,mm
